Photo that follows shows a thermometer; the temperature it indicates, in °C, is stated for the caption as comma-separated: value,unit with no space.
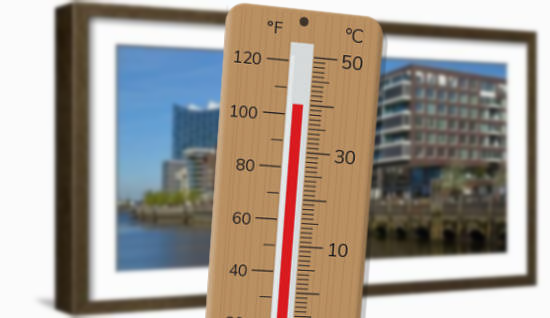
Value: 40,°C
